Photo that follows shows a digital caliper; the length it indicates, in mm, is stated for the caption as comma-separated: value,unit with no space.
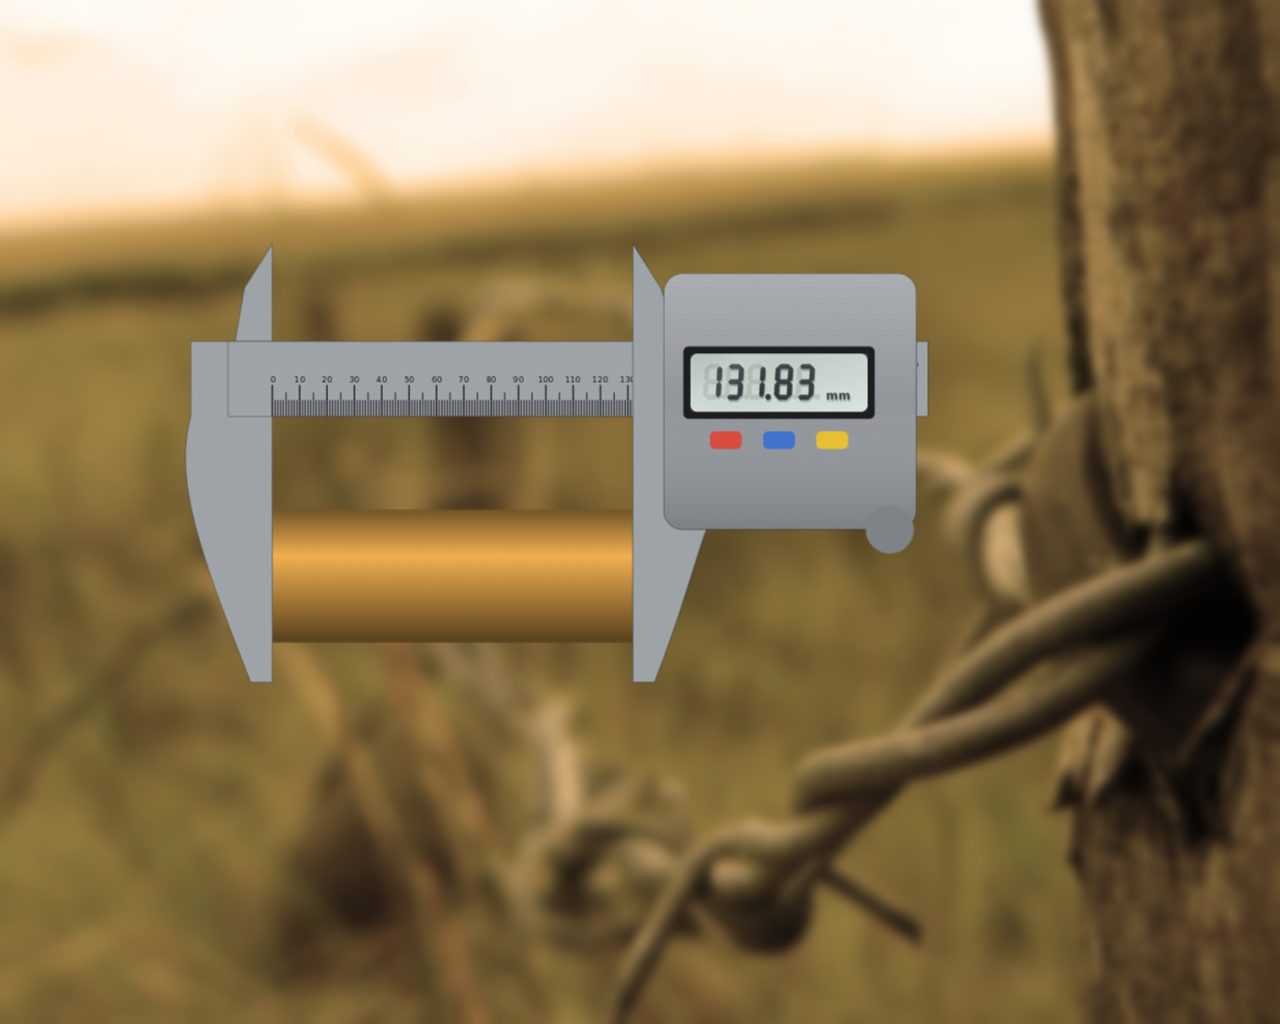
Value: 131.83,mm
